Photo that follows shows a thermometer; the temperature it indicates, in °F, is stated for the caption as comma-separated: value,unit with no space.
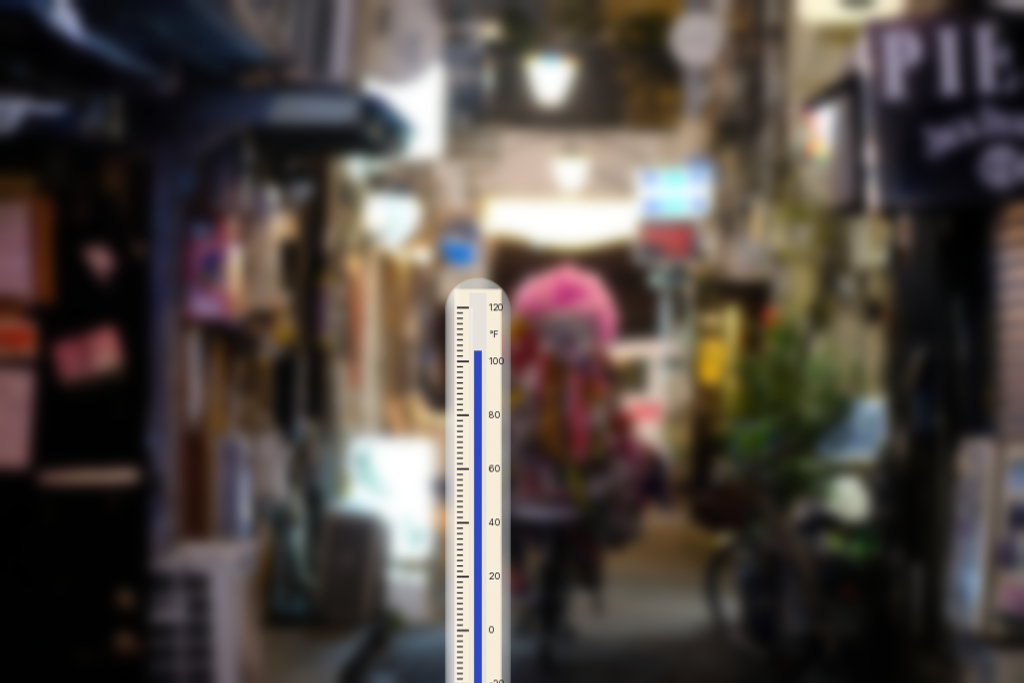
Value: 104,°F
